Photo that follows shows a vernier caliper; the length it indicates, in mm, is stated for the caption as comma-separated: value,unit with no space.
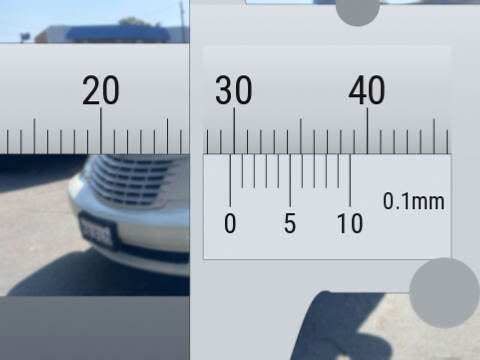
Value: 29.7,mm
